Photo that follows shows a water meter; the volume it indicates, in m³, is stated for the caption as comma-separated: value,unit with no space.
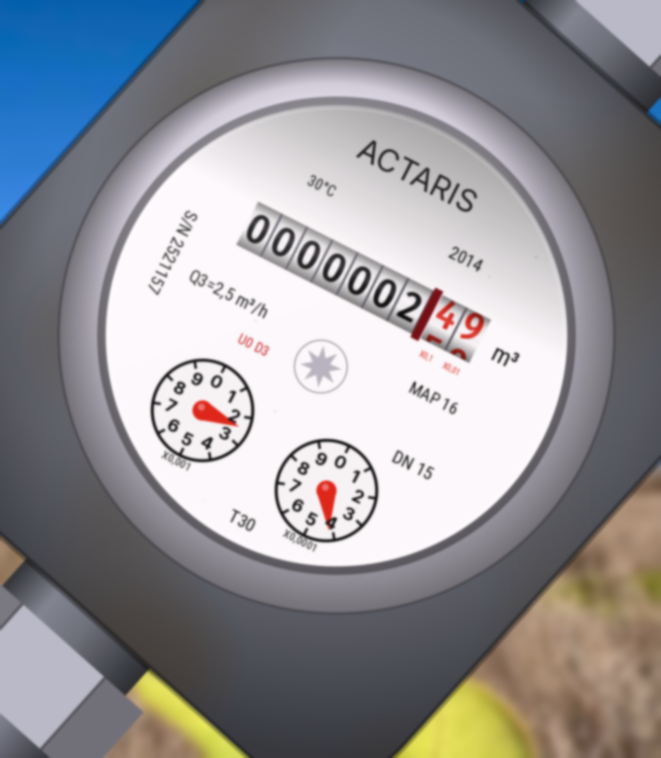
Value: 2.4924,m³
